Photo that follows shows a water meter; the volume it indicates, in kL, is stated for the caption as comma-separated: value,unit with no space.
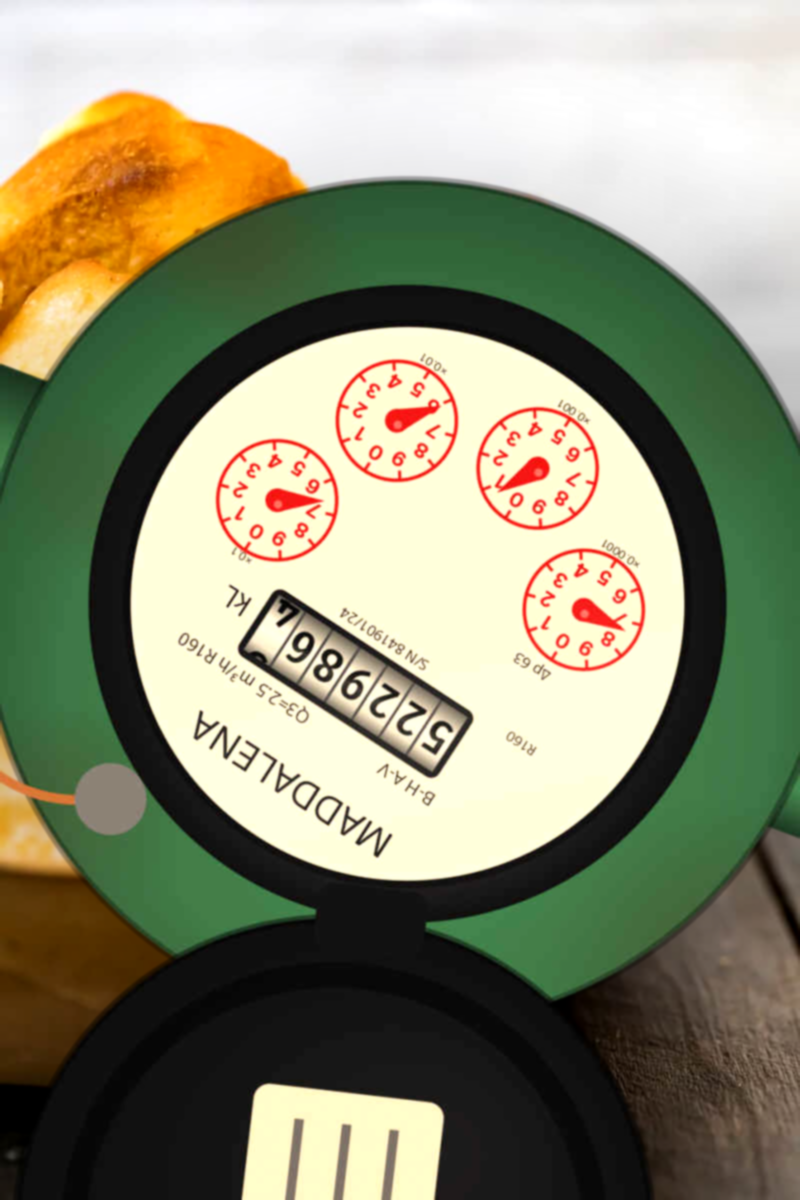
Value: 5229863.6607,kL
